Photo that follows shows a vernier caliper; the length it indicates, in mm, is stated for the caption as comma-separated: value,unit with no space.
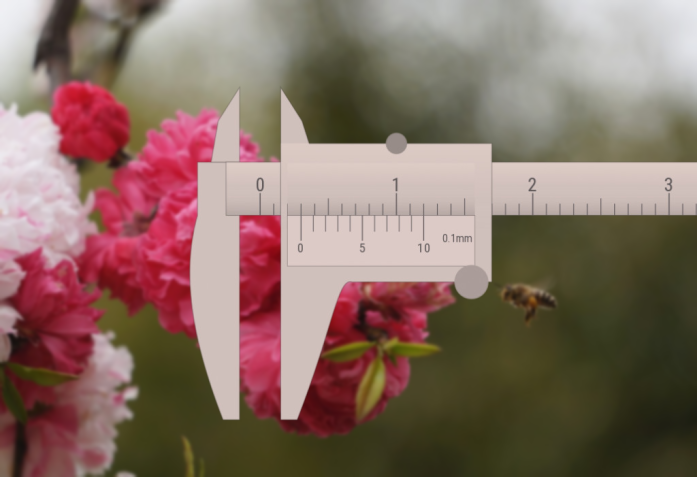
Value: 3.0,mm
